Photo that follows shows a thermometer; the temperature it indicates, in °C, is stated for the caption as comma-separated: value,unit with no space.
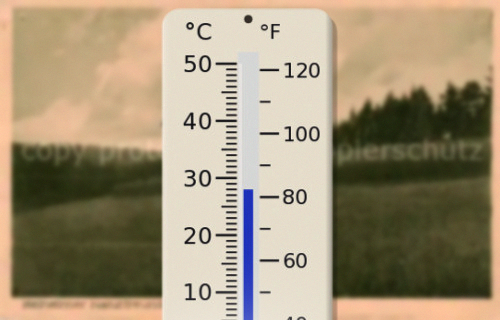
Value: 28,°C
